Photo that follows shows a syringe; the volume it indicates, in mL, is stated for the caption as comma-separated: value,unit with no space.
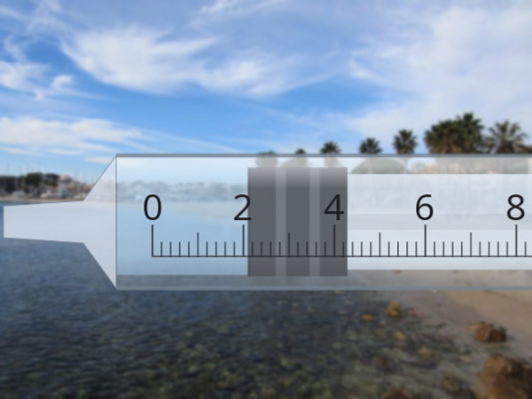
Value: 2.1,mL
